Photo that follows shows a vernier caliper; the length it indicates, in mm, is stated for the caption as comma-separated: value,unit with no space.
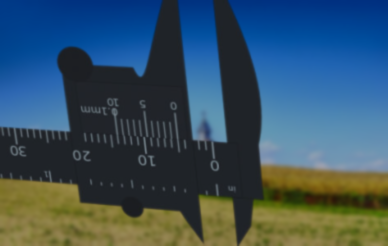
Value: 5.0,mm
